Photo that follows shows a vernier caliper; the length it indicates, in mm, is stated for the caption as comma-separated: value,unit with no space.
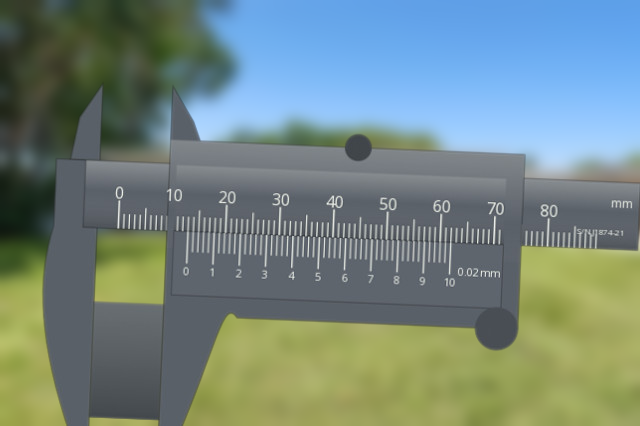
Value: 13.0,mm
